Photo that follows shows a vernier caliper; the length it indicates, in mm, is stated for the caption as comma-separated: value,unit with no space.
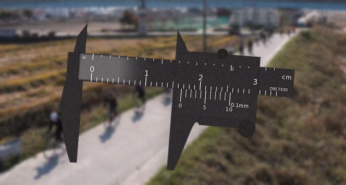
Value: 16.6,mm
